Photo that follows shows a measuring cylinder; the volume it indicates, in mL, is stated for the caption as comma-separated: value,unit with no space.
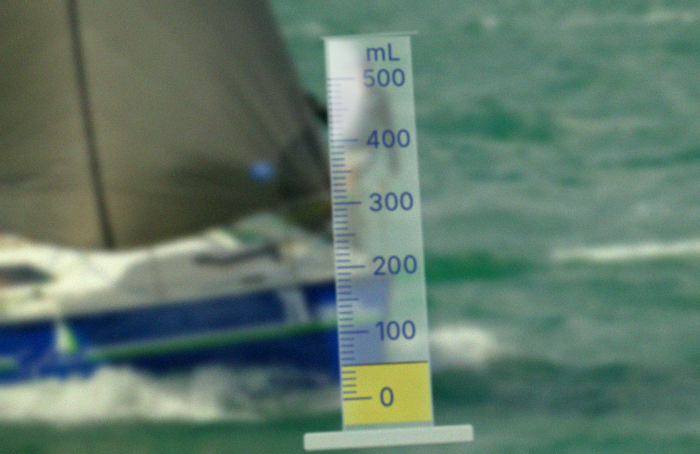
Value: 50,mL
